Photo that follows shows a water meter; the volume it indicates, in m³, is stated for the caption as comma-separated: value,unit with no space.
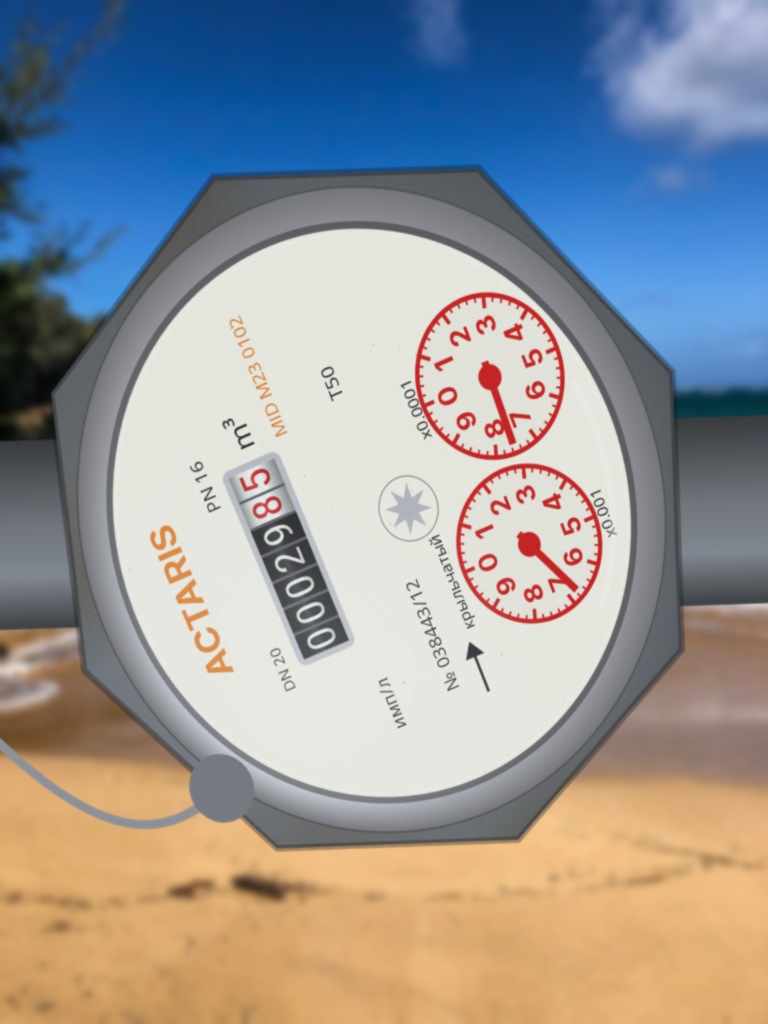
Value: 29.8567,m³
